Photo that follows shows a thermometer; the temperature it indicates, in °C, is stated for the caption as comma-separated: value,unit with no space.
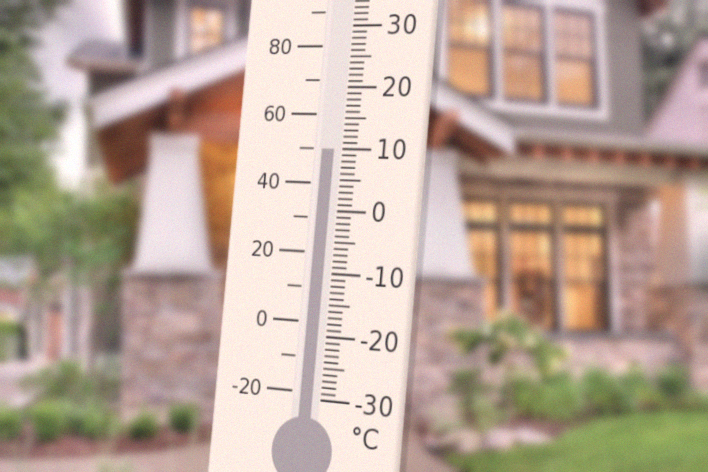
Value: 10,°C
